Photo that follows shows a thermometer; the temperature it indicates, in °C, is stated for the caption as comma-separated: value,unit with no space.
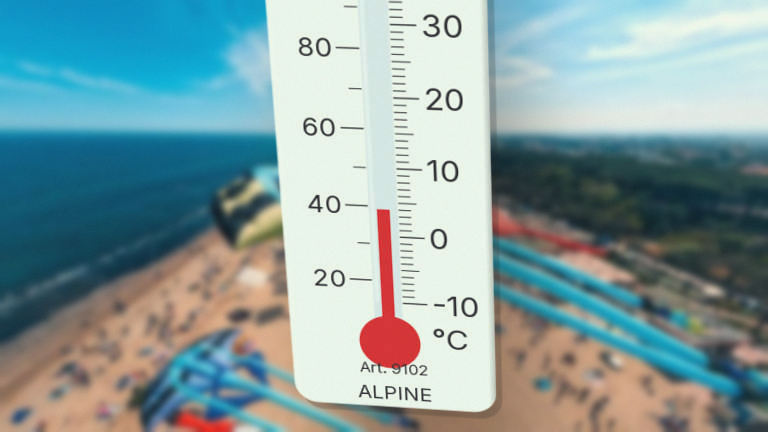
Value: 4,°C
